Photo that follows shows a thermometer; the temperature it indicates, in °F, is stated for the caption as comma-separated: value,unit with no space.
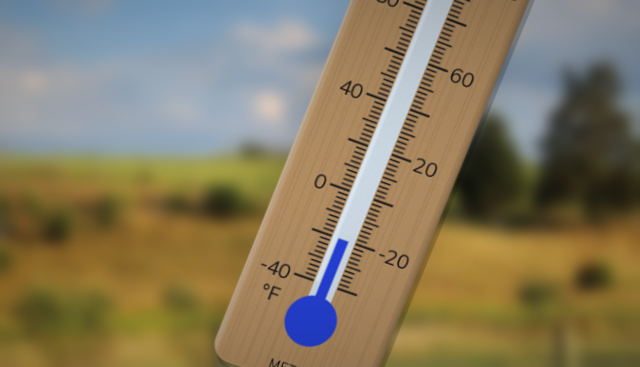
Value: -20,°F
